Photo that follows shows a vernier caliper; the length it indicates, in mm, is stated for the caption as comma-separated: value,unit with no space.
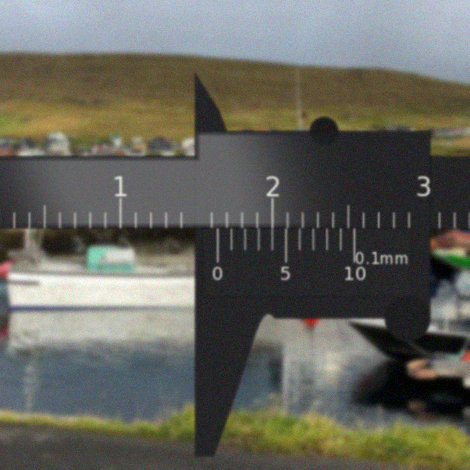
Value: 16.4,mm
